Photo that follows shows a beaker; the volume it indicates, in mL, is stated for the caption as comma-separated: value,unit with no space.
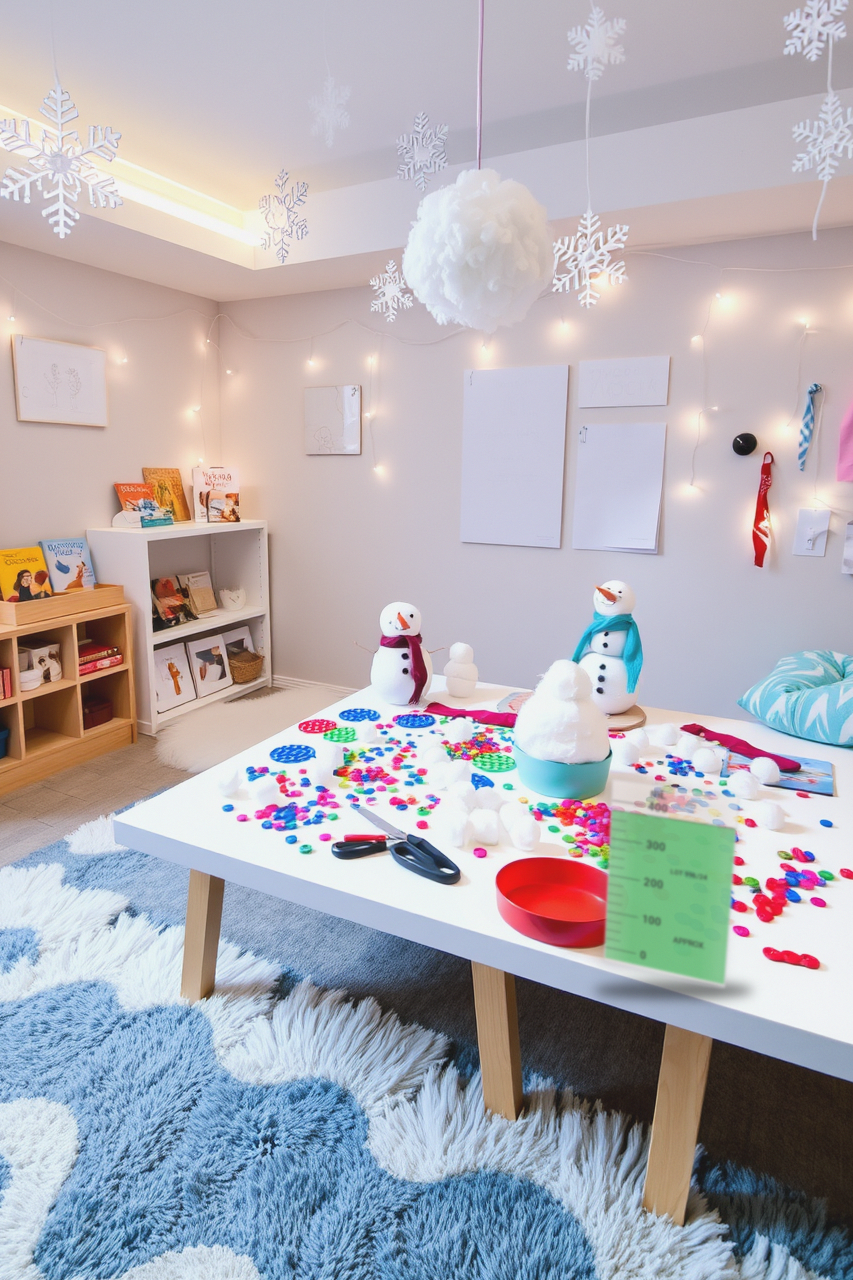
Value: 375,mL
